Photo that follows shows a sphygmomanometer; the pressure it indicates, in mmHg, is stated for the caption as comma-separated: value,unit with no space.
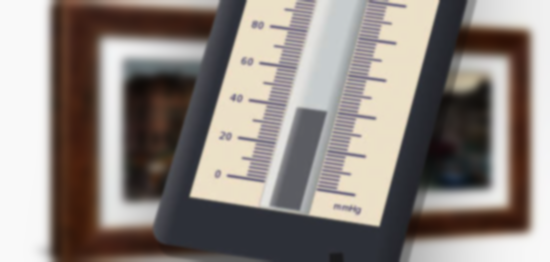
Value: 40,mmHg
